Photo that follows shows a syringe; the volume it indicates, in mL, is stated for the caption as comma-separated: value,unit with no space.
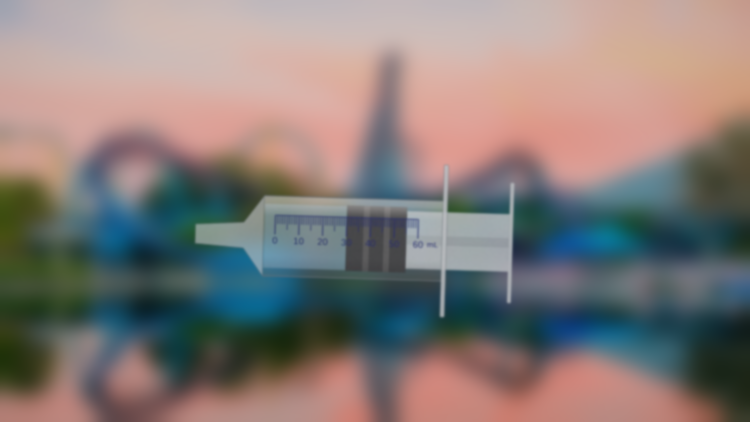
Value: 30,mL
